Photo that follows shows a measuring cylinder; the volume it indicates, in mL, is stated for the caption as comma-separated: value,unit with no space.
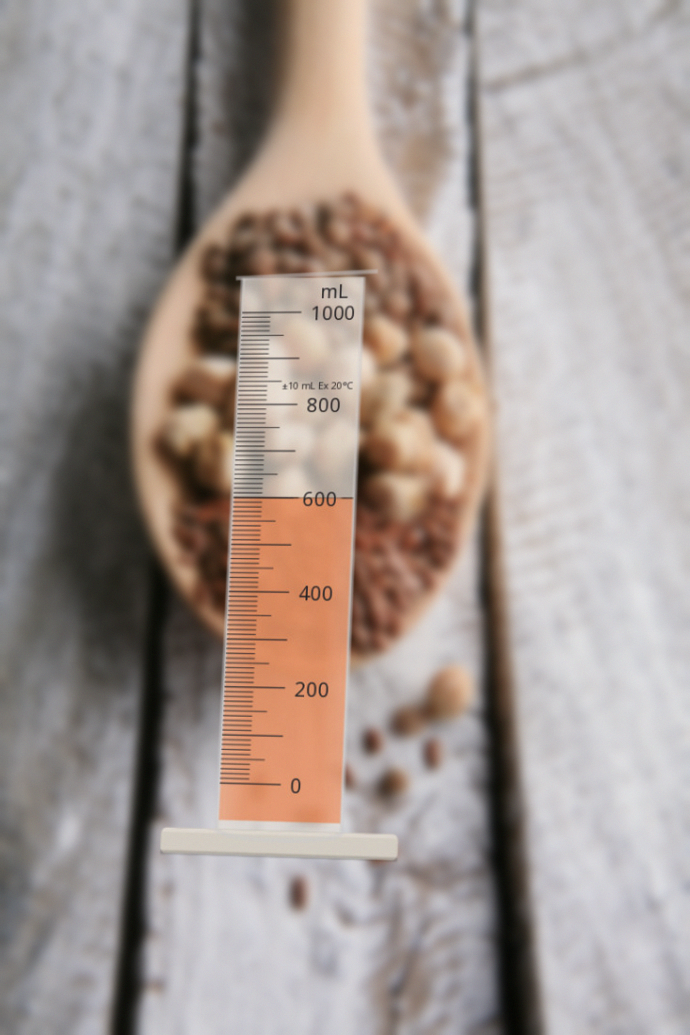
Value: 600,mL
